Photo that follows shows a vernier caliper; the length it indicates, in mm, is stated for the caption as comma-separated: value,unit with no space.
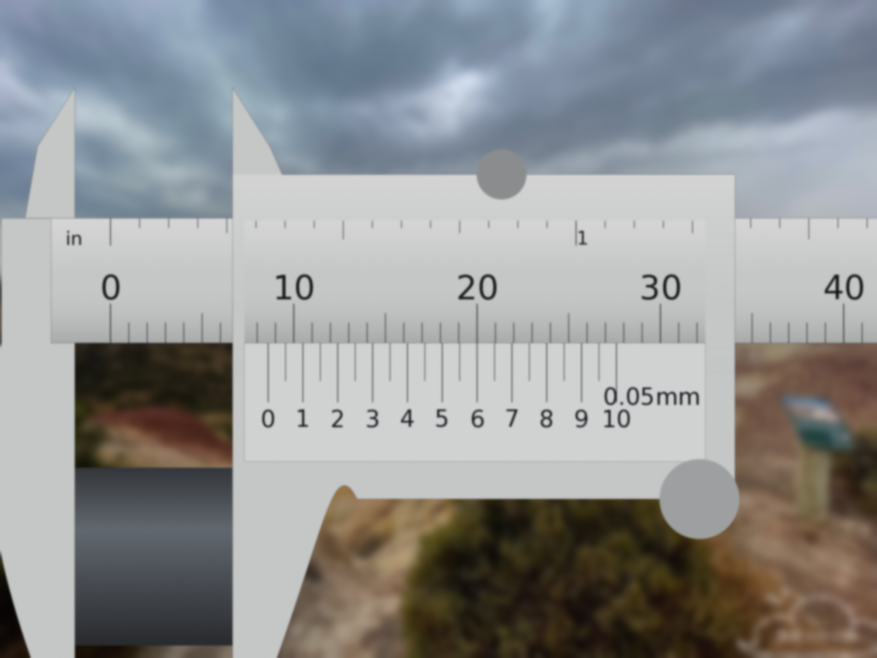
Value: 8.6,mm
